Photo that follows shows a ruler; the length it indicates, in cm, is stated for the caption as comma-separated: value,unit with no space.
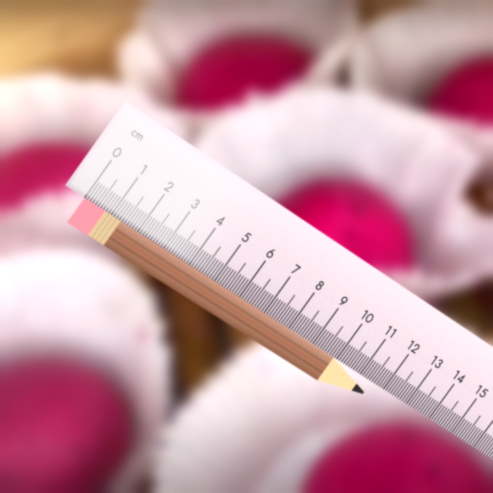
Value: 11.5,cm
